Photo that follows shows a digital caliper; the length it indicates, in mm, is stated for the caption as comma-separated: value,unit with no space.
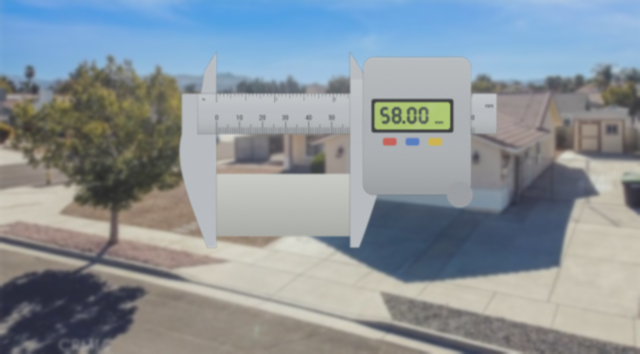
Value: 58.00,mm
